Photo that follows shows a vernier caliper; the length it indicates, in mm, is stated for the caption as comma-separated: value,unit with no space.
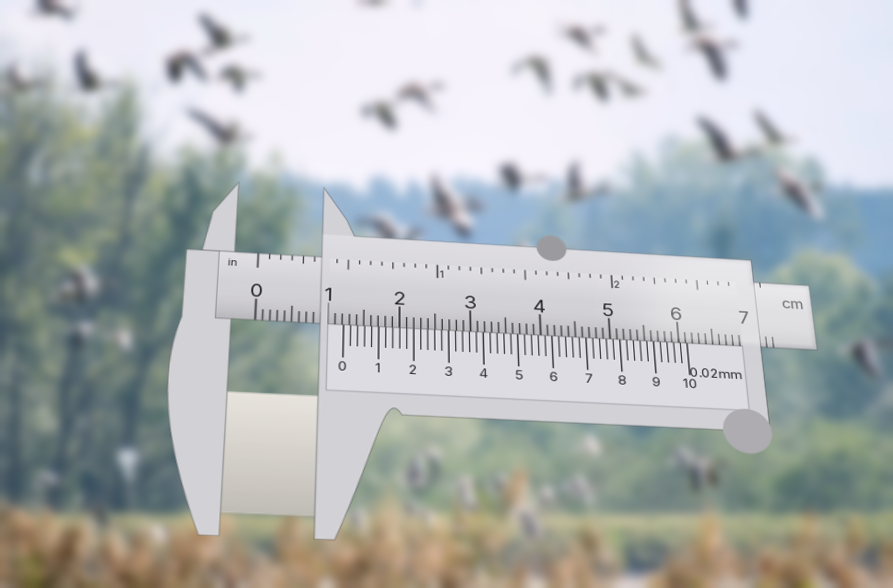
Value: 12.2,mm
